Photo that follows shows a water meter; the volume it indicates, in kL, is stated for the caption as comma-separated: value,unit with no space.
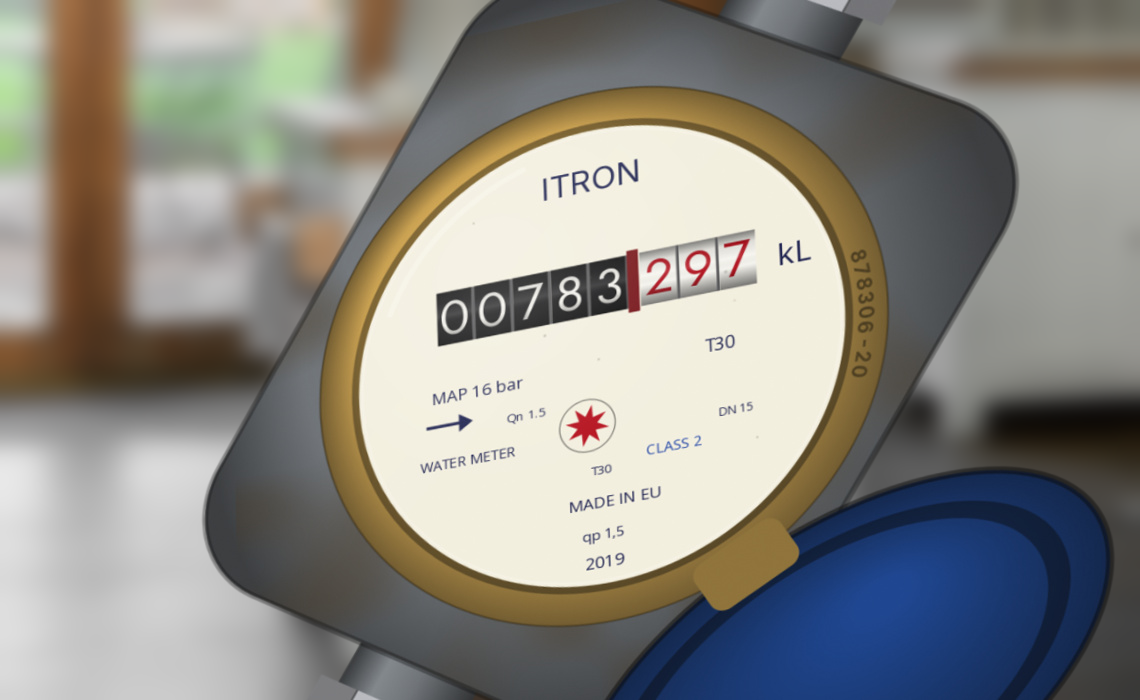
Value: 783.297,kL
